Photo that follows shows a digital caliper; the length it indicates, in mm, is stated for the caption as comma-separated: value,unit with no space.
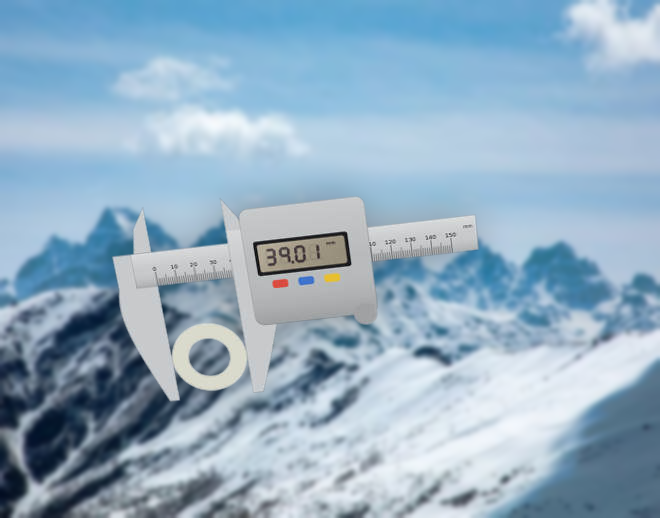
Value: 39.01,mm
